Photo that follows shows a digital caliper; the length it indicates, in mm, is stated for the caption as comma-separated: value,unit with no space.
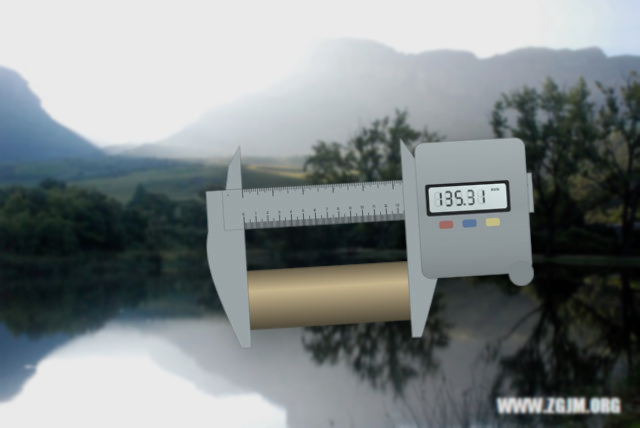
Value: 135.31,mm
